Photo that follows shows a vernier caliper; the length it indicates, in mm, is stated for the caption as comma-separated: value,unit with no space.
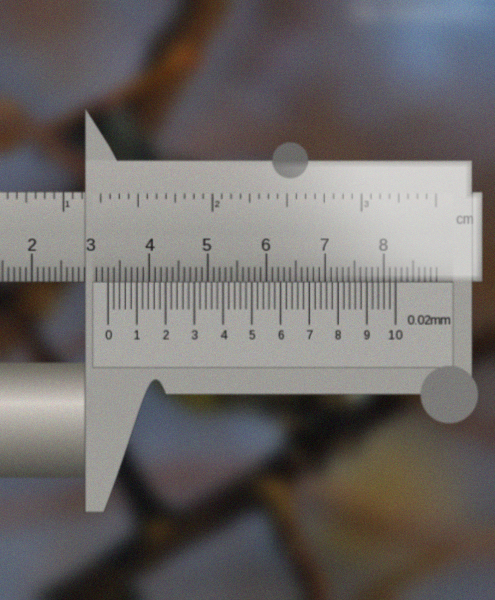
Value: 33.0,mm
